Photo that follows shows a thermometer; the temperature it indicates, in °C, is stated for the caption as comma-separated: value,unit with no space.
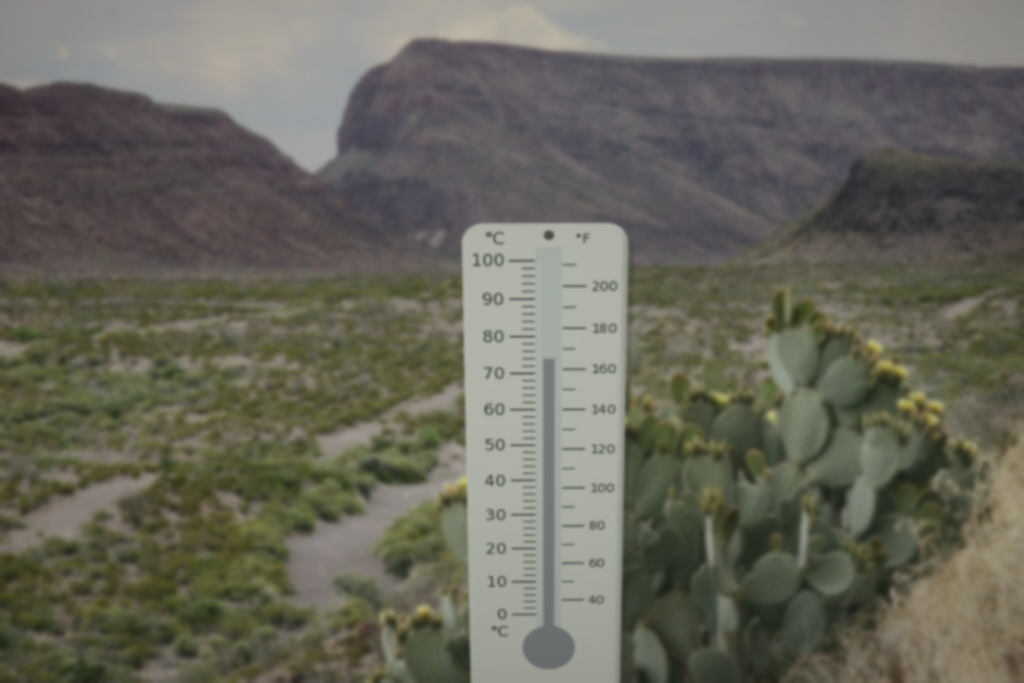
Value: 74,°C
